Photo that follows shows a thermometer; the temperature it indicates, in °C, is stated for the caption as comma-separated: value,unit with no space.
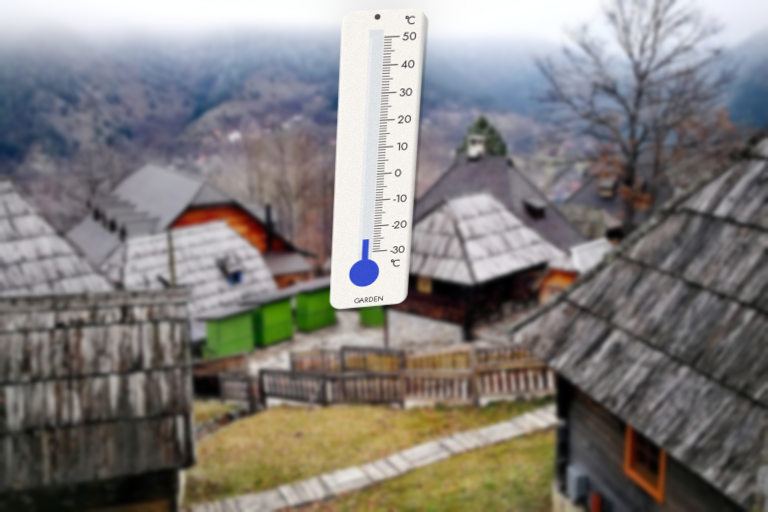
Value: -25,°C
